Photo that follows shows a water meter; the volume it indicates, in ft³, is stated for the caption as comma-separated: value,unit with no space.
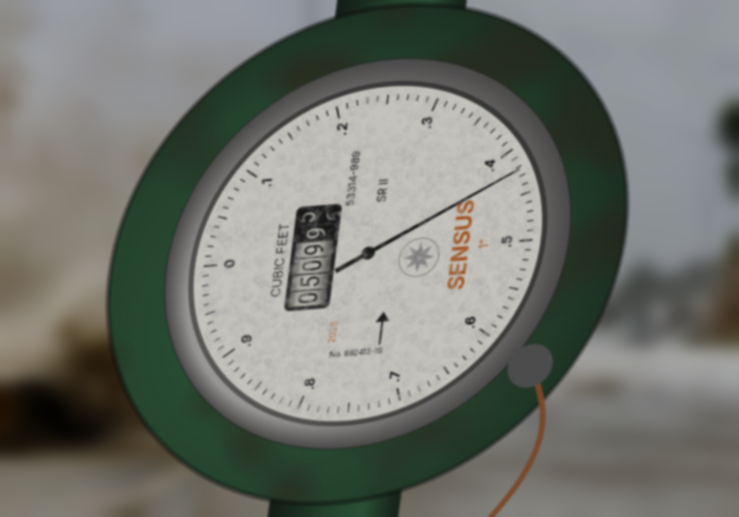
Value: 50995.42,ft³
